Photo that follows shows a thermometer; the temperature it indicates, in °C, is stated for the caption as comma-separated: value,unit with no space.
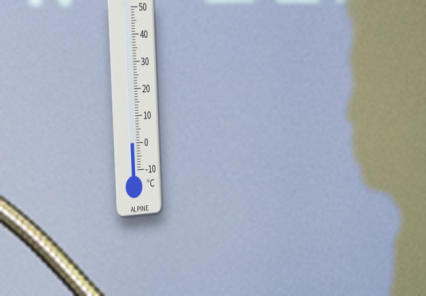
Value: 0,°C
